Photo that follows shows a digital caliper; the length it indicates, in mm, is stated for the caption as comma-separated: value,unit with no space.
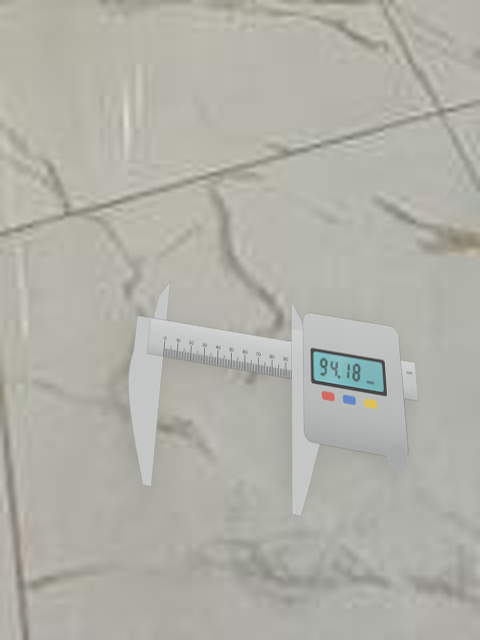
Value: 94.18,mm
